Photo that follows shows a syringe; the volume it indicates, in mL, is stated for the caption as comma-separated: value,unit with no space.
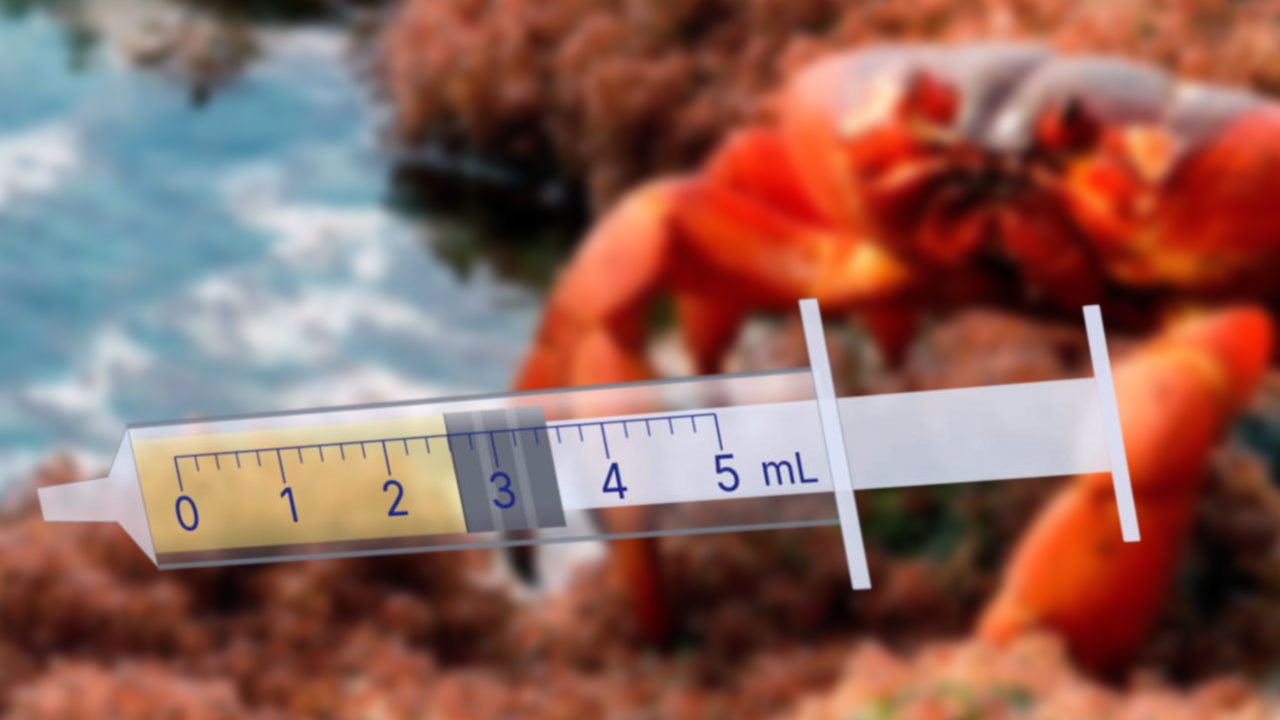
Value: 2.6,mL
